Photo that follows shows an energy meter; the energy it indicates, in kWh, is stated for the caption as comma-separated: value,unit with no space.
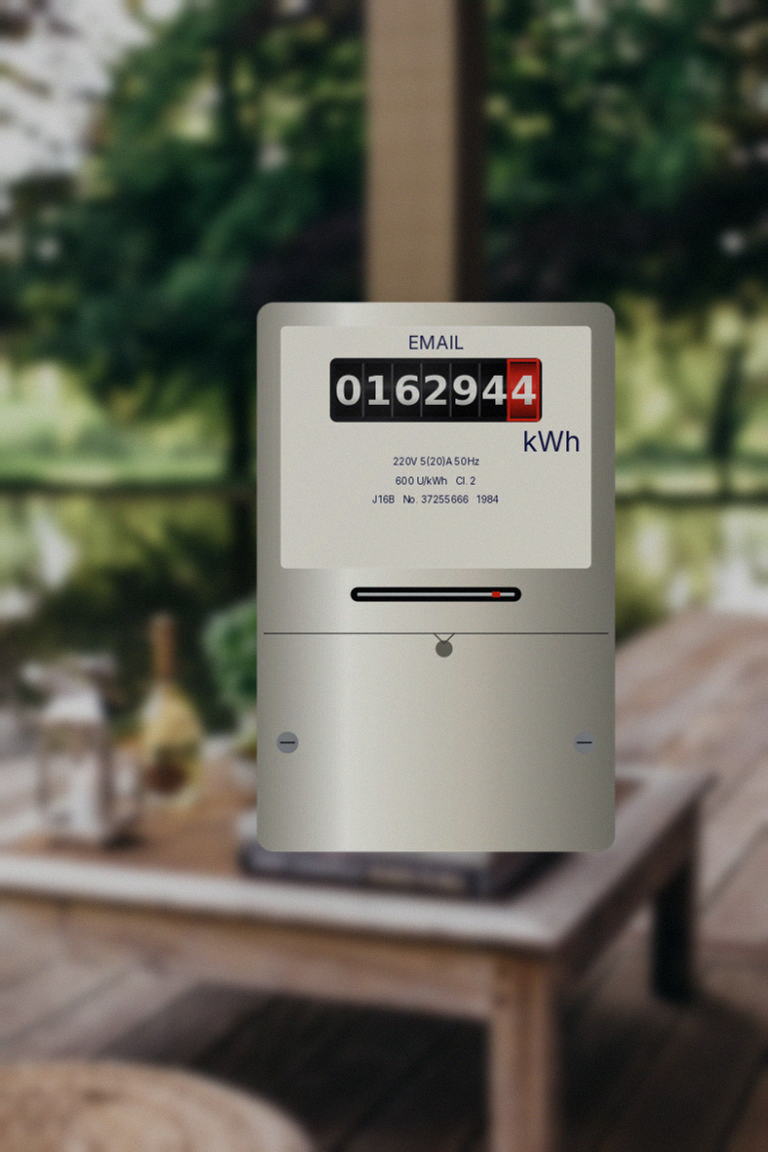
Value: 16294.4,kWh
